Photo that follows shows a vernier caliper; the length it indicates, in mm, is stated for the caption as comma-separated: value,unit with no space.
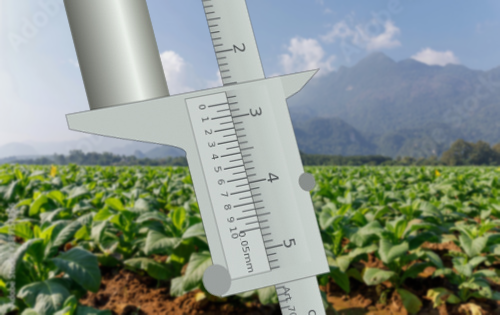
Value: 27.8,mm
